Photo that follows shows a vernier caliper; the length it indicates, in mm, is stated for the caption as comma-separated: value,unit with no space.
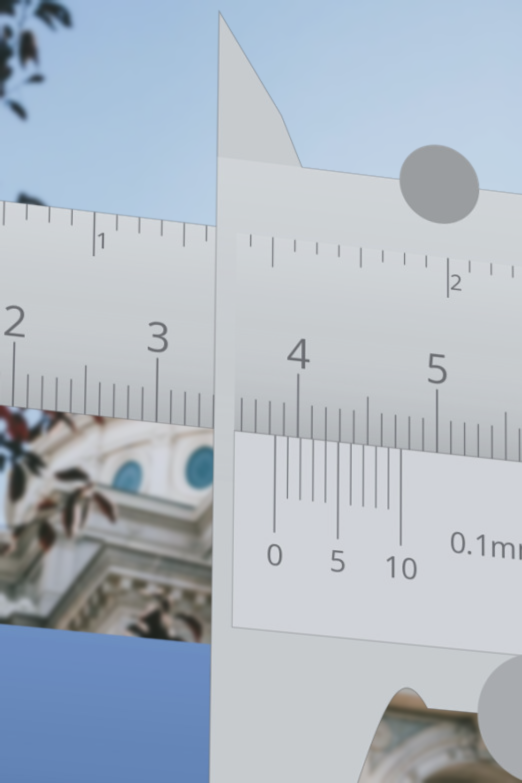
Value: 38.4,mm
